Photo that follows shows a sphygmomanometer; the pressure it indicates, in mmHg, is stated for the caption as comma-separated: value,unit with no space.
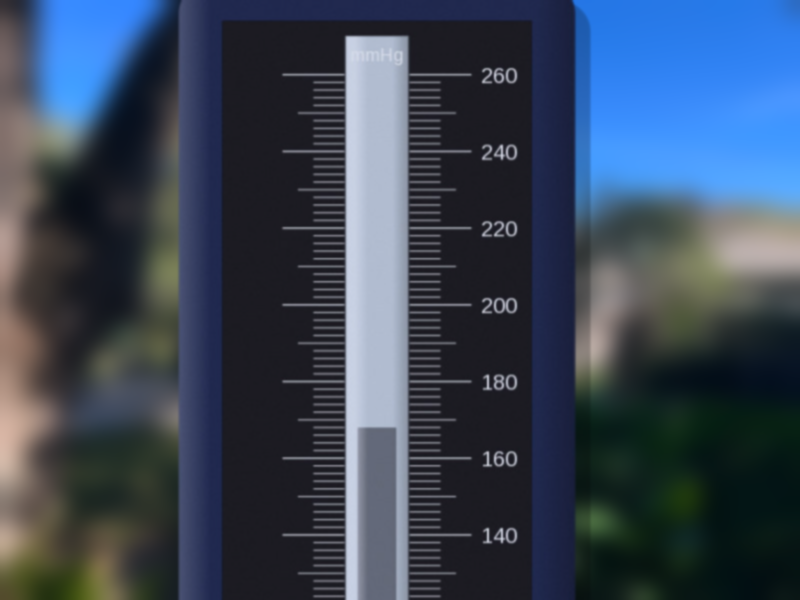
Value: 168,mmHg
